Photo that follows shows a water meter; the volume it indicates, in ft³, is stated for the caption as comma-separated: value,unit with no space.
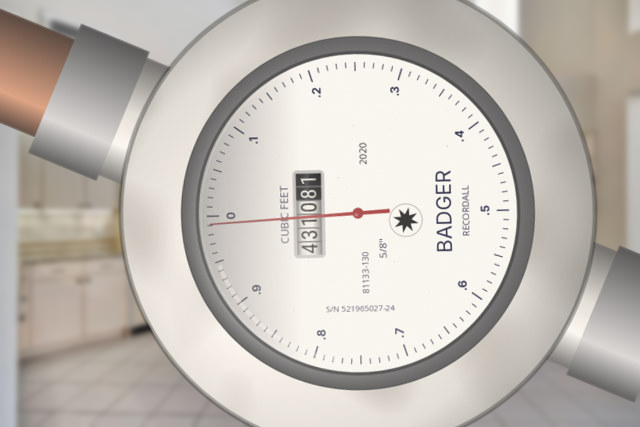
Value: 431080.99,ft³
